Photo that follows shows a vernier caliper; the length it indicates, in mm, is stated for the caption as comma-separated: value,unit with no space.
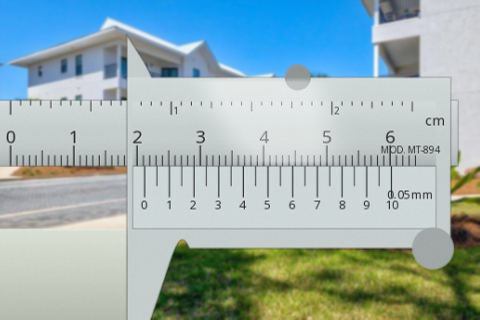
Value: 21.2,mm
